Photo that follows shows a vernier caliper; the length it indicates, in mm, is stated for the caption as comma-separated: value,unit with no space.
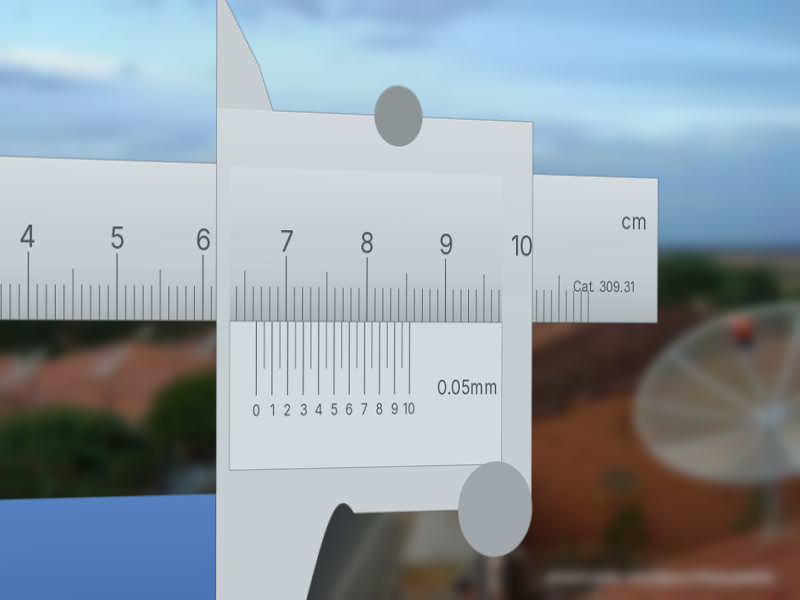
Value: 66.4,mm
